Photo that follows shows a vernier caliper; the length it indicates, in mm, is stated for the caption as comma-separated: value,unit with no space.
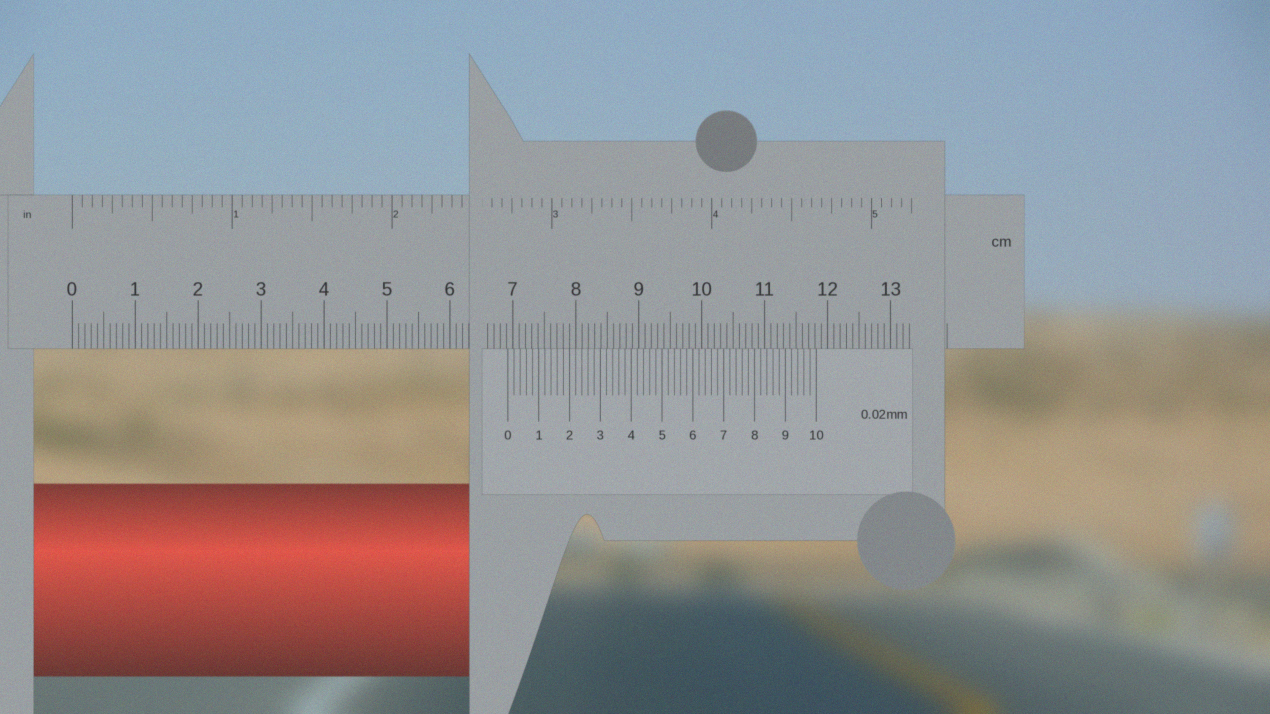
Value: 69.2,mm
